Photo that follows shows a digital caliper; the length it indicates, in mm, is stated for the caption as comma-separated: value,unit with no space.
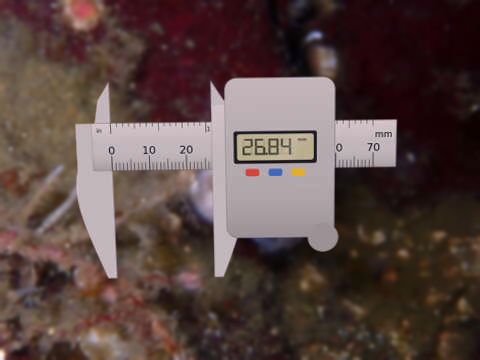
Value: 26.84,mm
